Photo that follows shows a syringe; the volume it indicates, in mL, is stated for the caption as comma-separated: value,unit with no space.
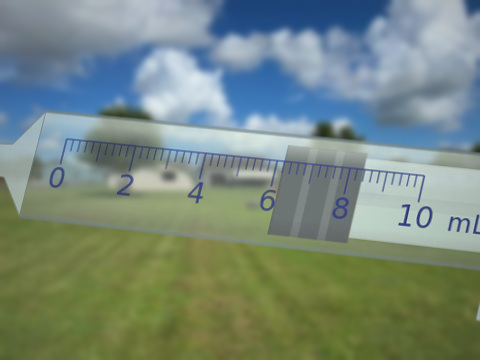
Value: 6.2,mL
